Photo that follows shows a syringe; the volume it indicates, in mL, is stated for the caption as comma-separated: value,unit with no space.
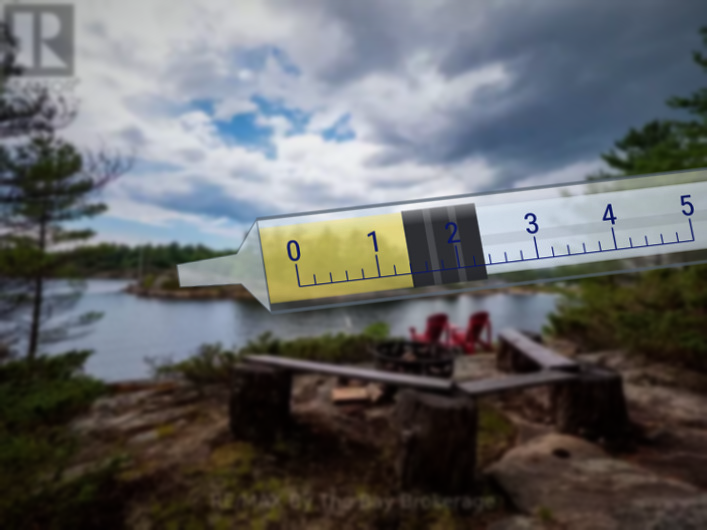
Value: 1.4,mL
